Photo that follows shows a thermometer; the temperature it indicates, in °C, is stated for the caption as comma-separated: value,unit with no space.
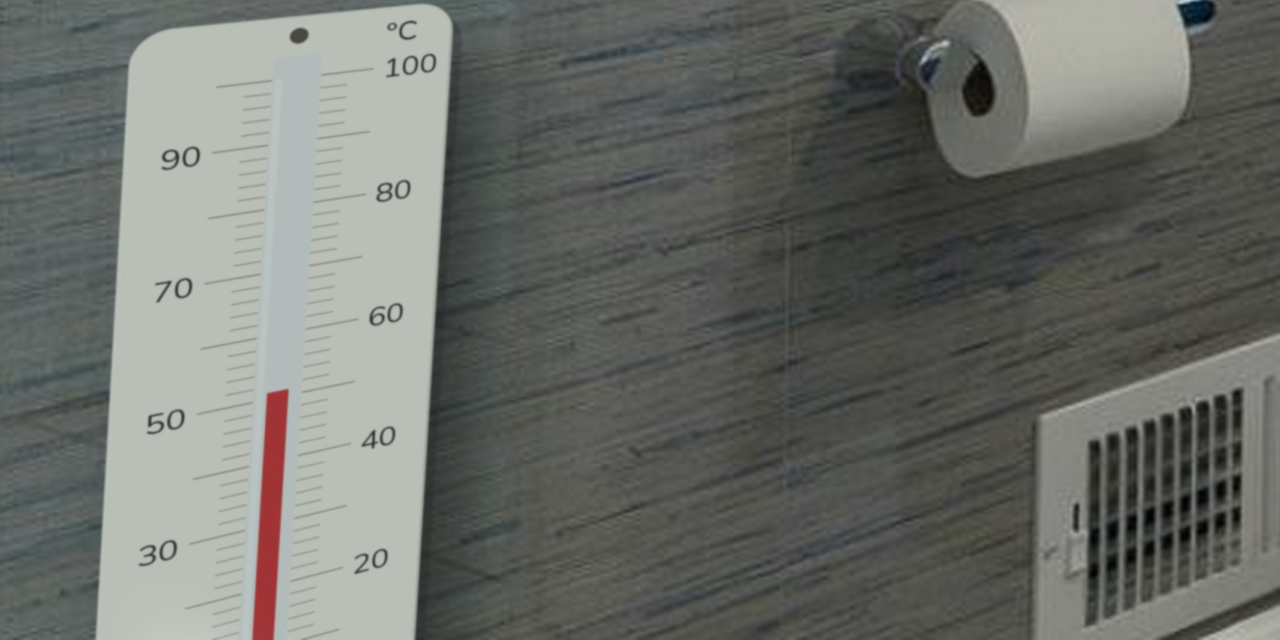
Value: 51,°C
